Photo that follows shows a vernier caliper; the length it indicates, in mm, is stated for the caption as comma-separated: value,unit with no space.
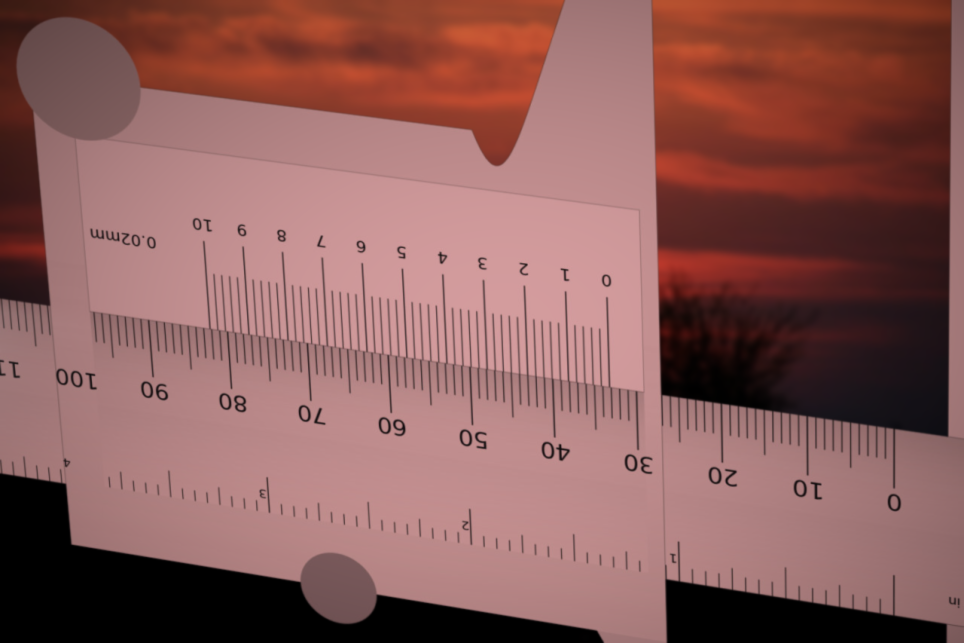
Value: 33.2,mm
